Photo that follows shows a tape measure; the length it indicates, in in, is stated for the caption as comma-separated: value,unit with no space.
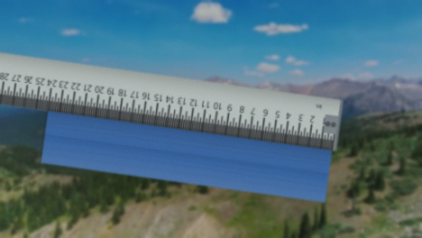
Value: 24,in
